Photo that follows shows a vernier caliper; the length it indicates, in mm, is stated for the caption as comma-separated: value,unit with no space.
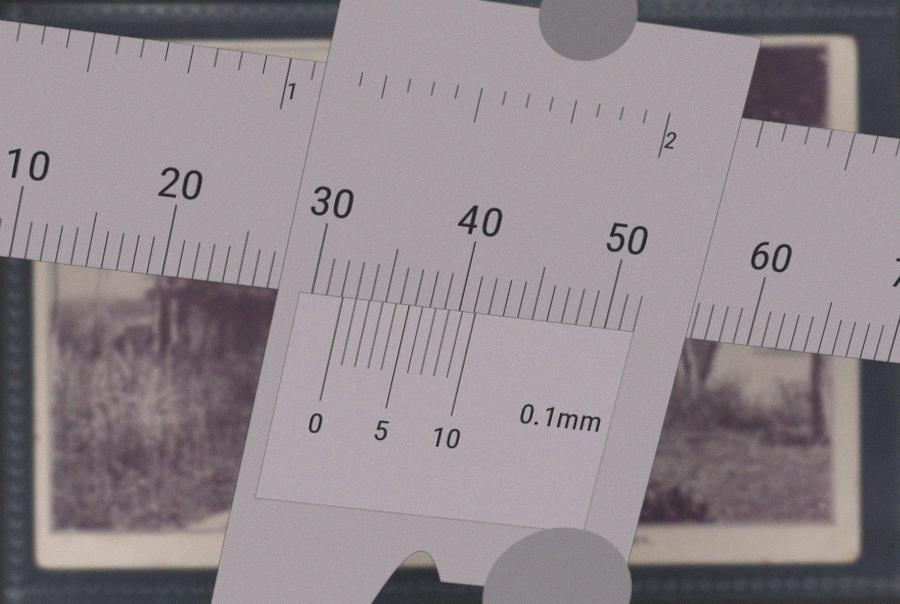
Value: 32.1,mm
